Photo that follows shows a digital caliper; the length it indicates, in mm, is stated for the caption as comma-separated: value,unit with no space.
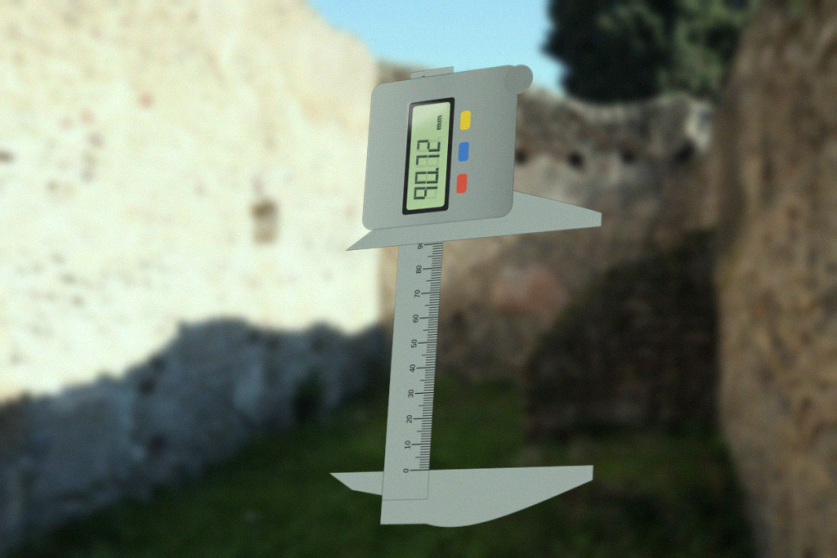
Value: 90.72,mm
